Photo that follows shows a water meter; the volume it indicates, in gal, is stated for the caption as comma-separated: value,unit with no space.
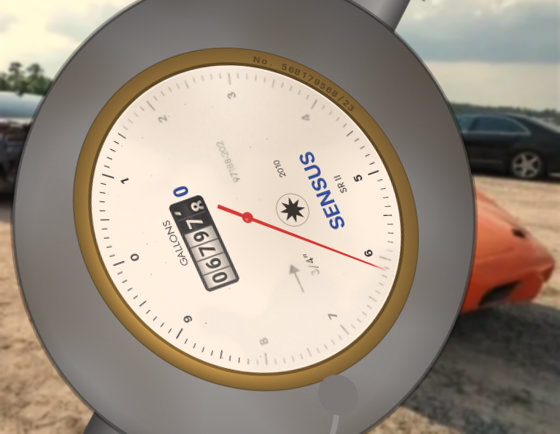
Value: 679776.1,gal
